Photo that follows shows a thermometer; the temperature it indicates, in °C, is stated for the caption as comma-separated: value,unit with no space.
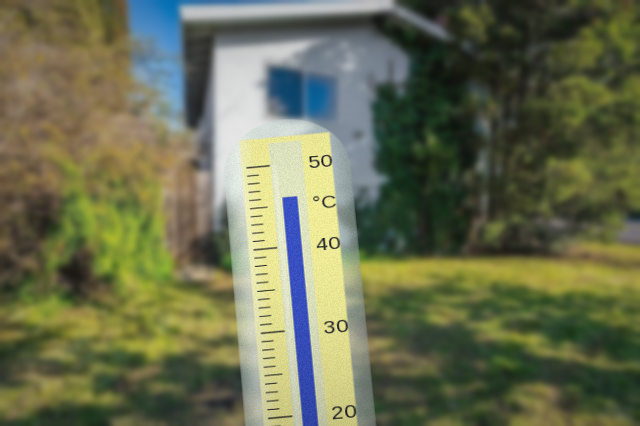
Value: 46,°C
